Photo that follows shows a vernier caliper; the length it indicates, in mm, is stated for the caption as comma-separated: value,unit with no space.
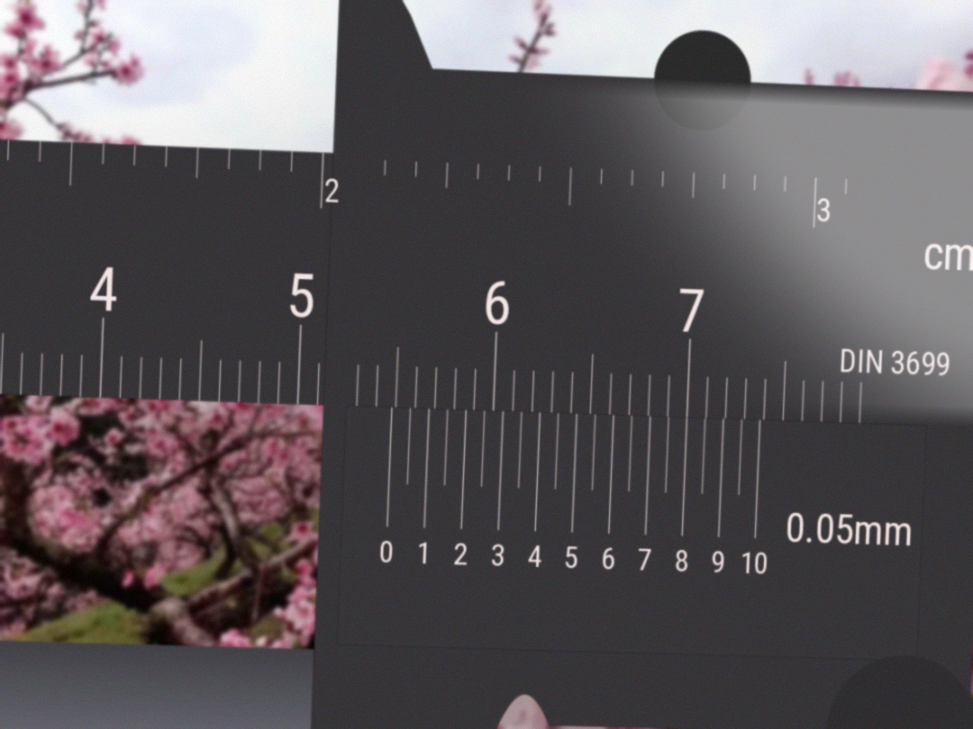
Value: 54.8,mm
